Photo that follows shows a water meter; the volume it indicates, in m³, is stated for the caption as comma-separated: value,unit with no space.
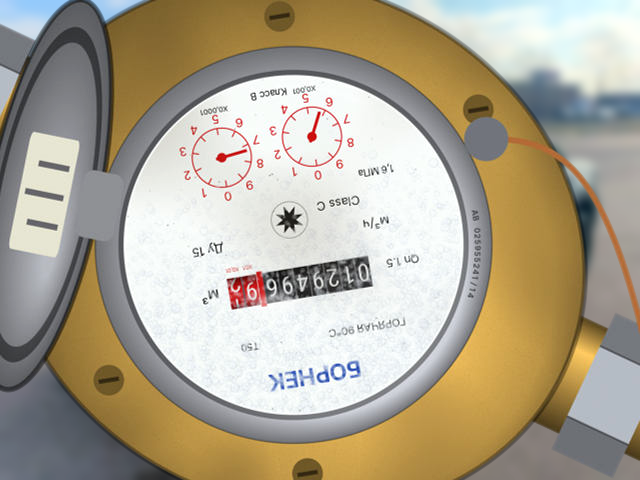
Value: 129496.9157,m³
